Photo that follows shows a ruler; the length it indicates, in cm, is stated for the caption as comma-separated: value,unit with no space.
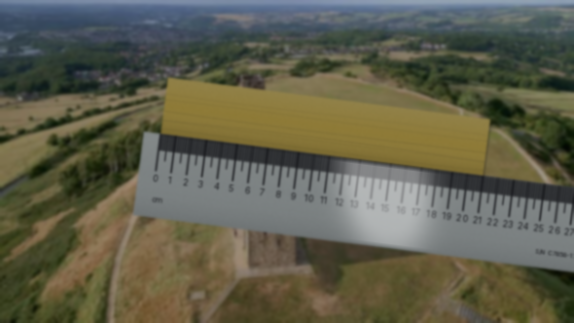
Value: 21,cm
